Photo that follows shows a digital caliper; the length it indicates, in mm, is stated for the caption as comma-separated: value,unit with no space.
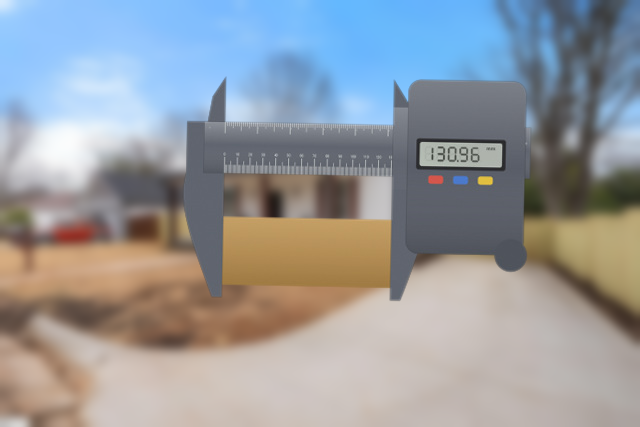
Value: 130.96,mm
